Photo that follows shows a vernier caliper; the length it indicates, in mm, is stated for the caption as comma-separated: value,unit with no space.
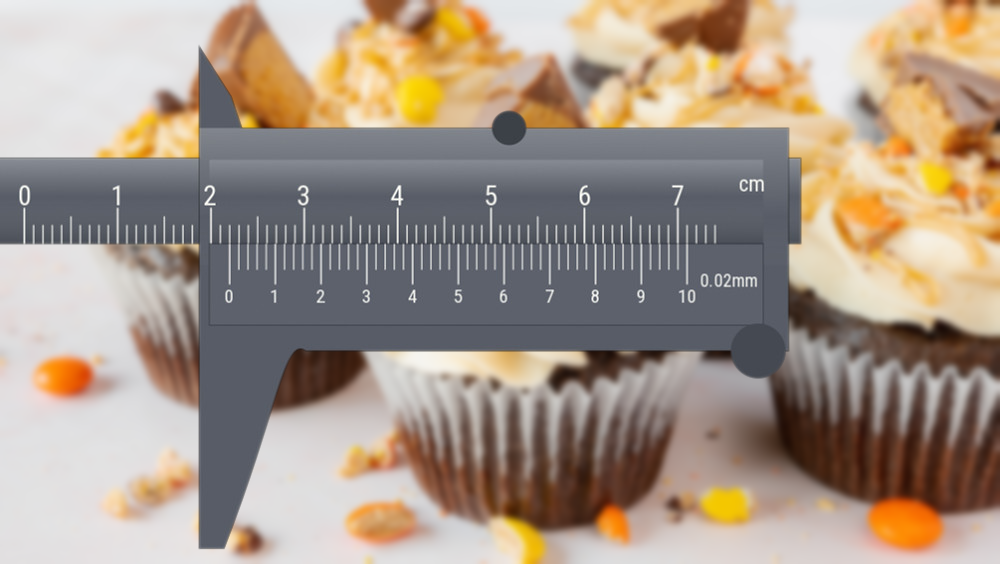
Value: 22.0,mm
